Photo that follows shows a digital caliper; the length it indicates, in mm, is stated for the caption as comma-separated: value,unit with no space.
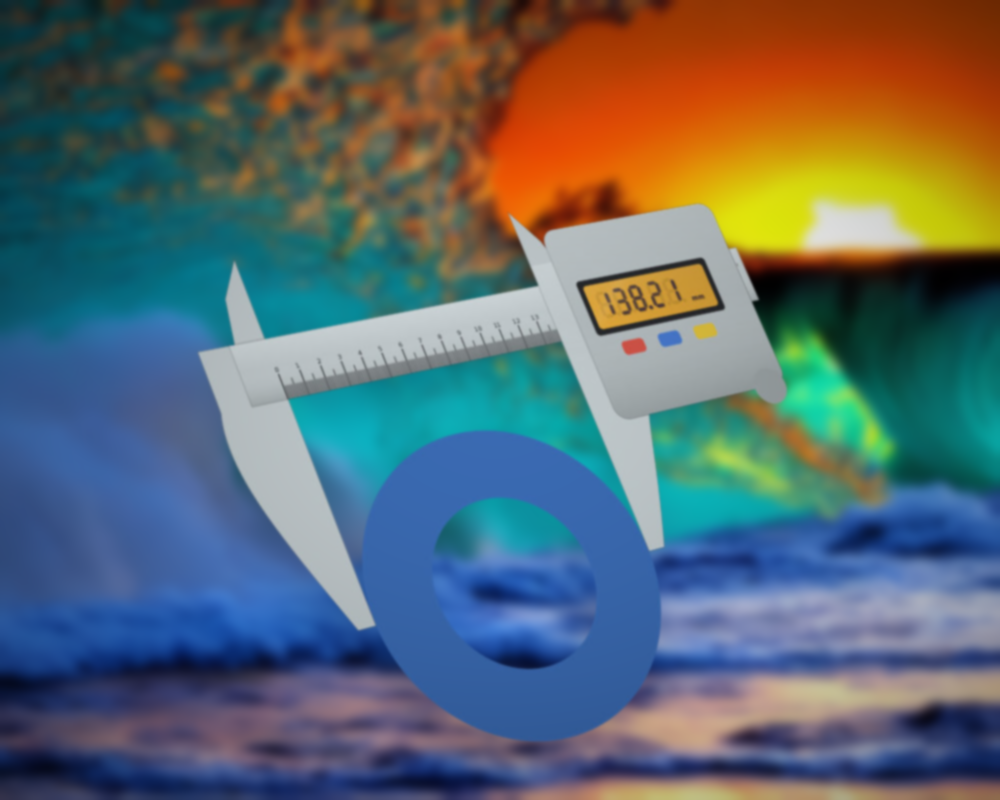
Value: 138.21,mm
